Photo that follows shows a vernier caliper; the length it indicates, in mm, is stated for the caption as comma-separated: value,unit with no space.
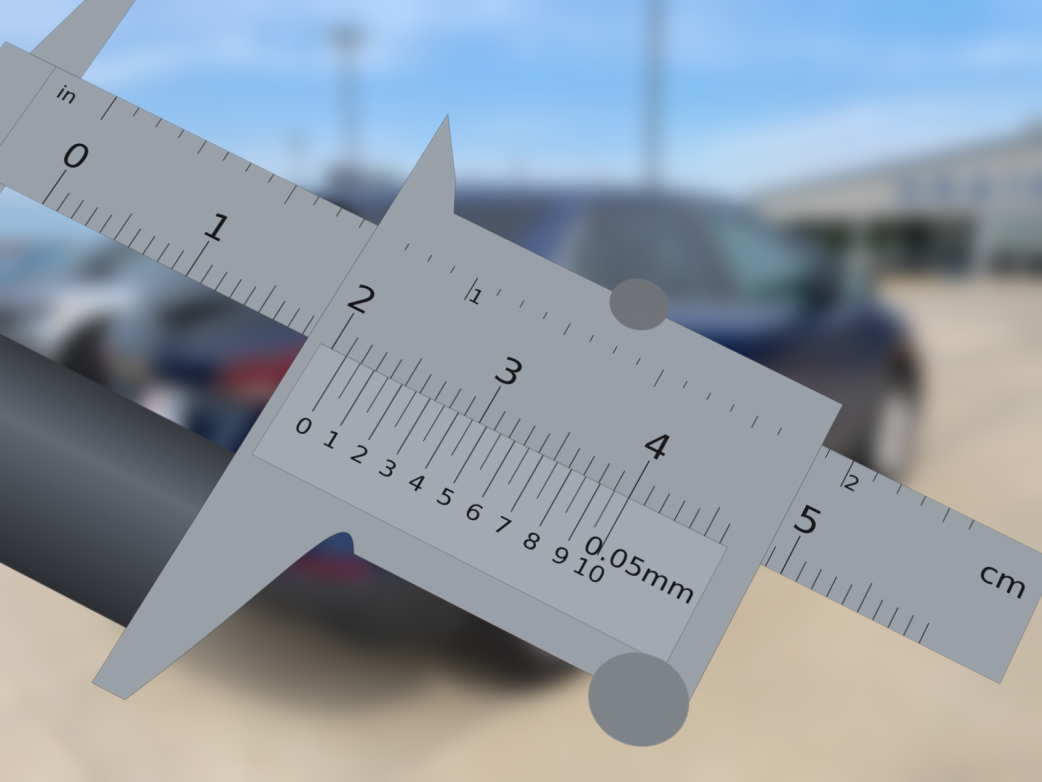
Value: 21.0,mm
